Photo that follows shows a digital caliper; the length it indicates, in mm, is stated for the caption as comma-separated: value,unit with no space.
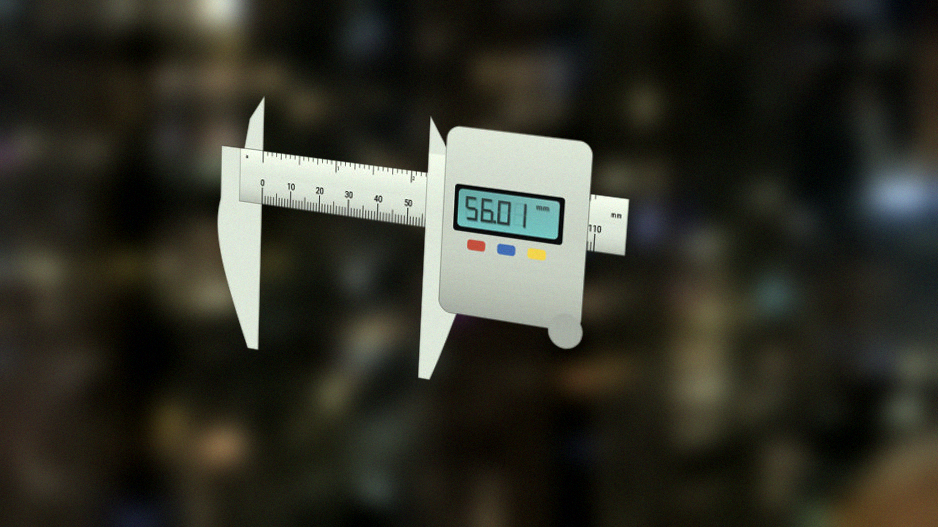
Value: 56.01,mm
